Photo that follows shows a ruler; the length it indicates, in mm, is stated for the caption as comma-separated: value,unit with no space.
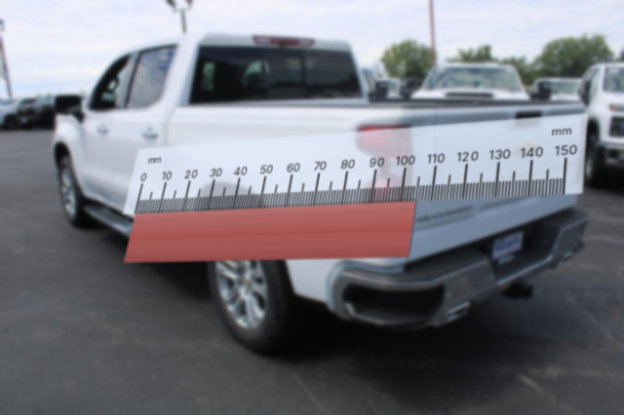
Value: 105,mm
